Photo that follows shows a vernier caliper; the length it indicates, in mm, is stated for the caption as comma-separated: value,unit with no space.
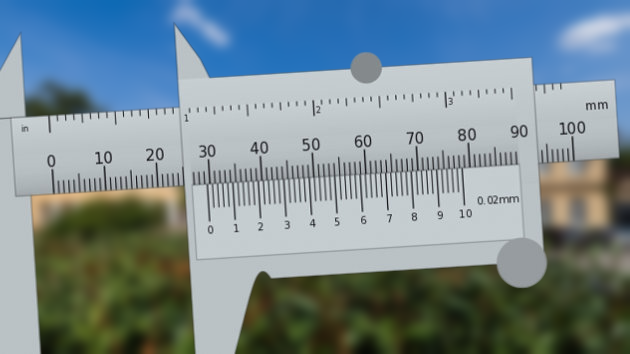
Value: 29.5,mm
